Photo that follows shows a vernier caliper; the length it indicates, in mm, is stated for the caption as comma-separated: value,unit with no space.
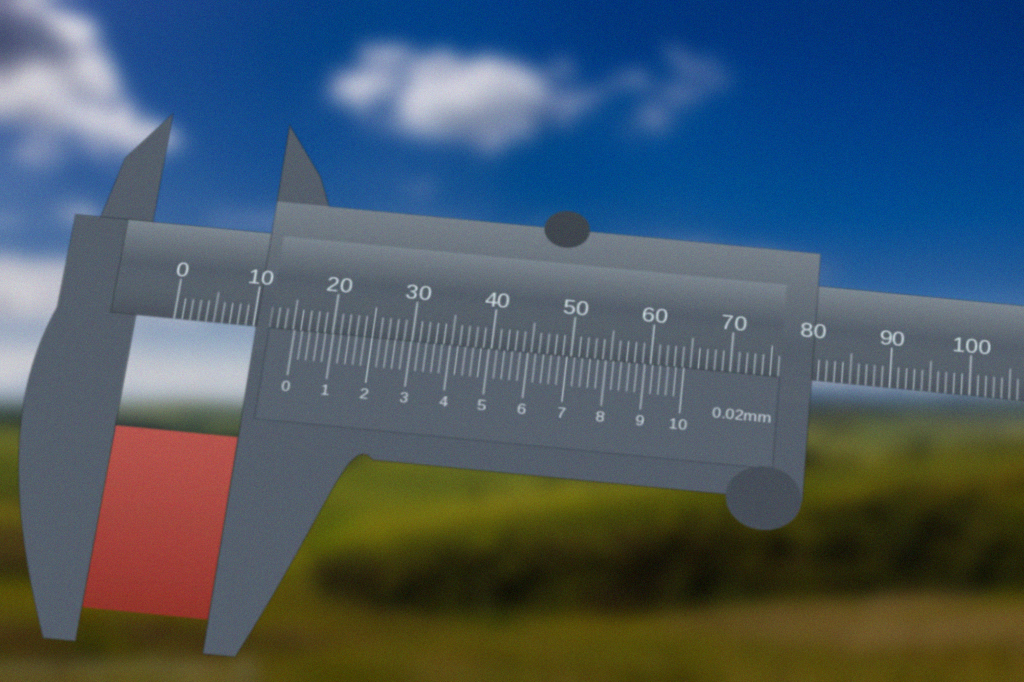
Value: 15.2,mm
